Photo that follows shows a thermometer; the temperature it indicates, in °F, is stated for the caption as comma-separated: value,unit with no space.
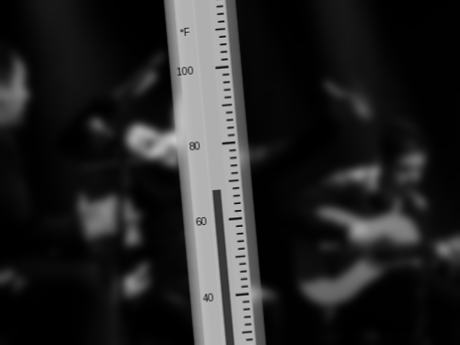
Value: 68,°F
